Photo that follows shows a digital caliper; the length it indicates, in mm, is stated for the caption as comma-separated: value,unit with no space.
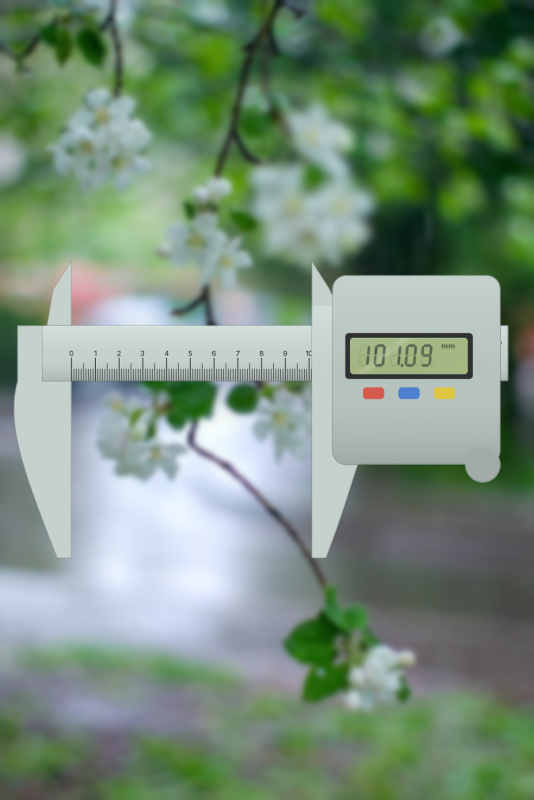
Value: 101.09,mm
